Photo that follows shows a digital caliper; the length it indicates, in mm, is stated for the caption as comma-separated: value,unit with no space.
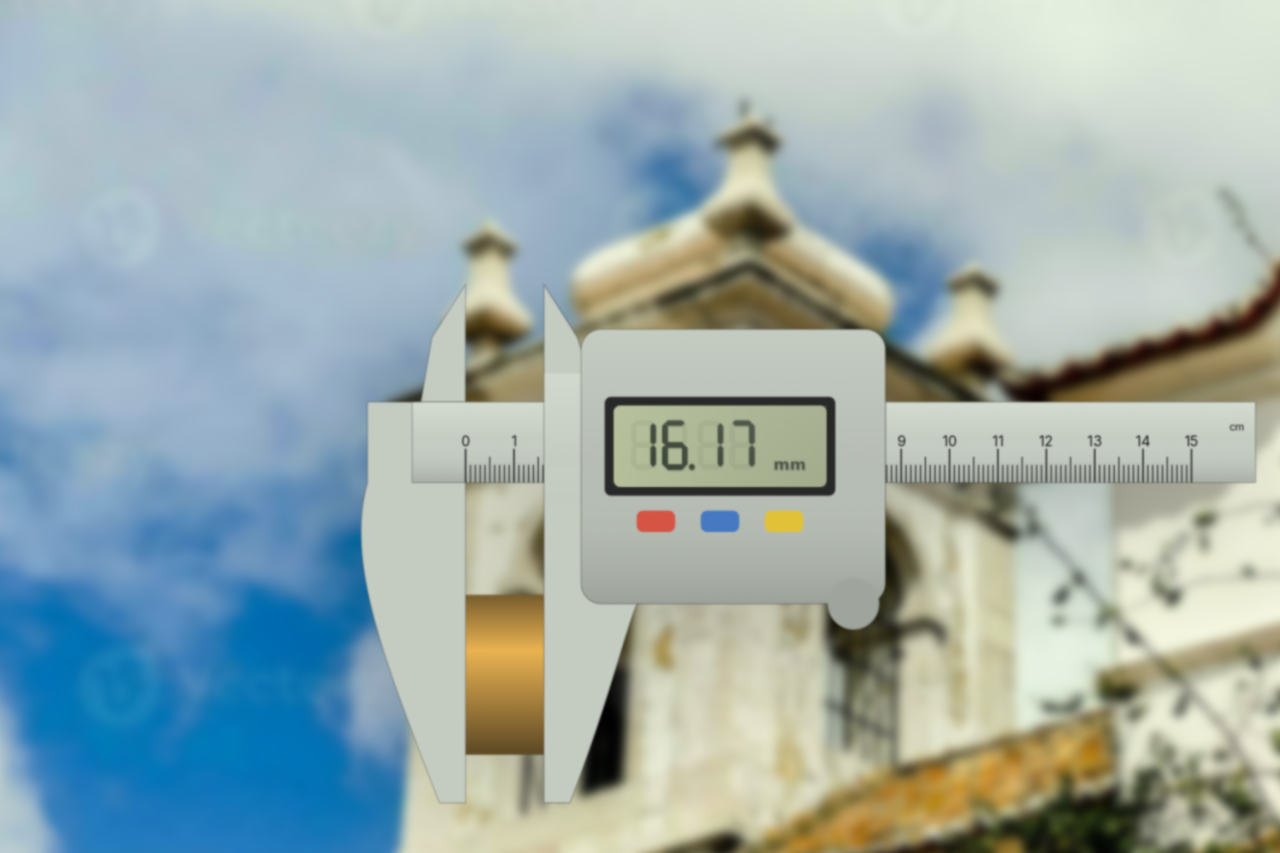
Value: 16.17,mm
